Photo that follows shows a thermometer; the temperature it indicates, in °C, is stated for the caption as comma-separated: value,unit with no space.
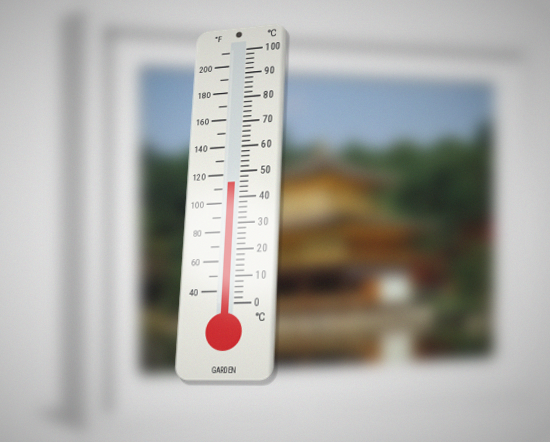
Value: 46,°C
